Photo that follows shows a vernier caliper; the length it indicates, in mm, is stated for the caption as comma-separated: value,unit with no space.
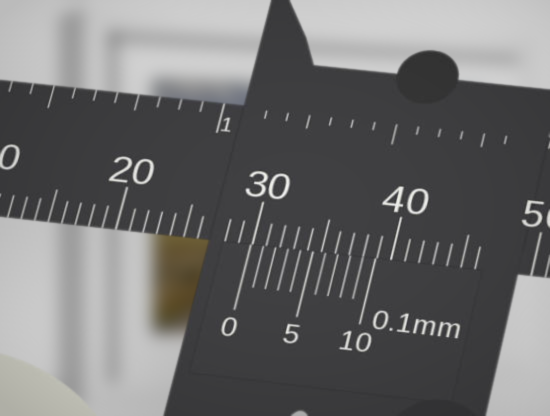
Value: 29.9,mm
